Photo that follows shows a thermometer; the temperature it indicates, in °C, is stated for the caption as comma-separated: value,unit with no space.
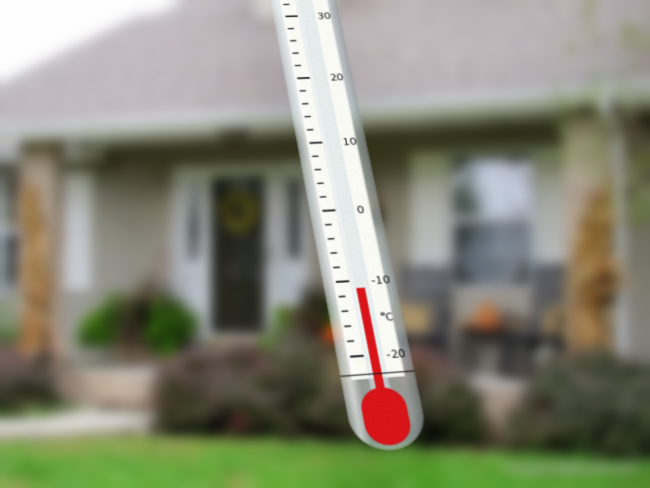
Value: -11,°C
